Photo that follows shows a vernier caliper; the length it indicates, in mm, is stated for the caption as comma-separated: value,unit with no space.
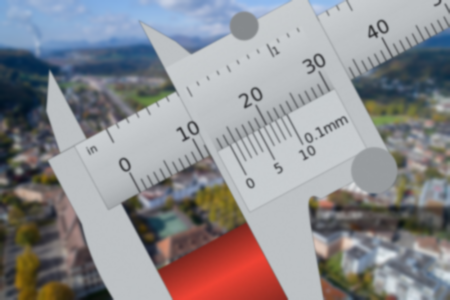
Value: 14.2,mm
